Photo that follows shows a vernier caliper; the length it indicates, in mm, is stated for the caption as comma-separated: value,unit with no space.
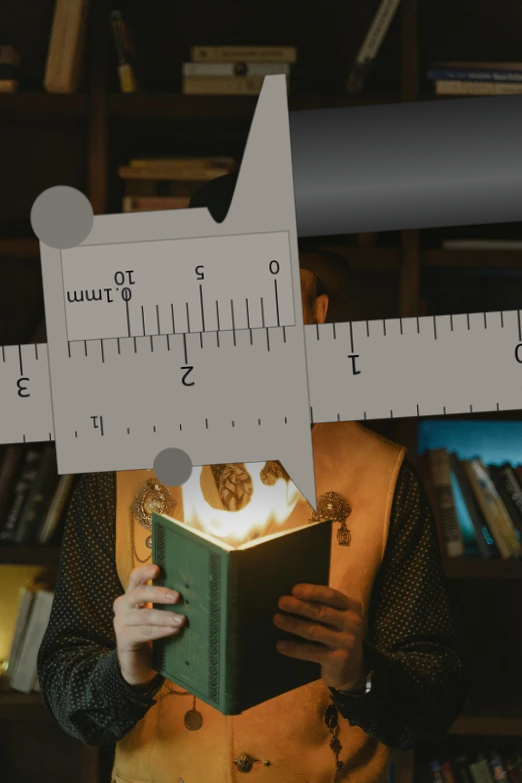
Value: 14.3,mm
